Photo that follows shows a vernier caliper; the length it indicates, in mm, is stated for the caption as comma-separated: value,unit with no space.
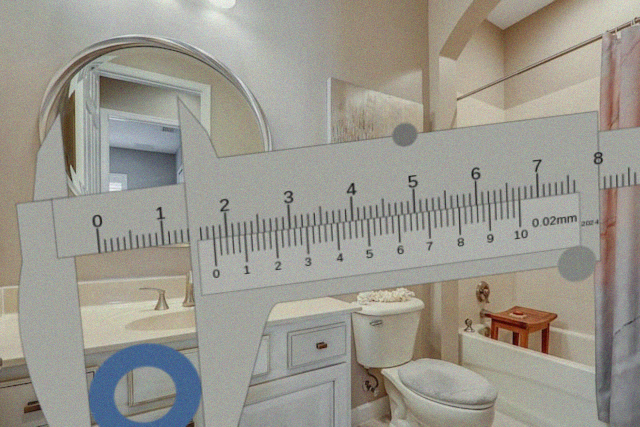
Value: 18.0,mm
